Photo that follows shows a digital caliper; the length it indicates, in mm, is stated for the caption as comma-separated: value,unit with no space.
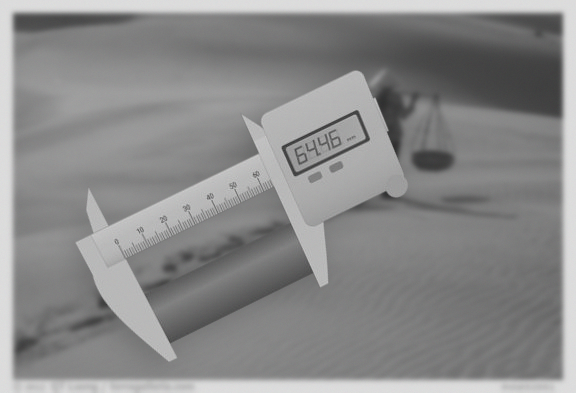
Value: 64.46,mm
